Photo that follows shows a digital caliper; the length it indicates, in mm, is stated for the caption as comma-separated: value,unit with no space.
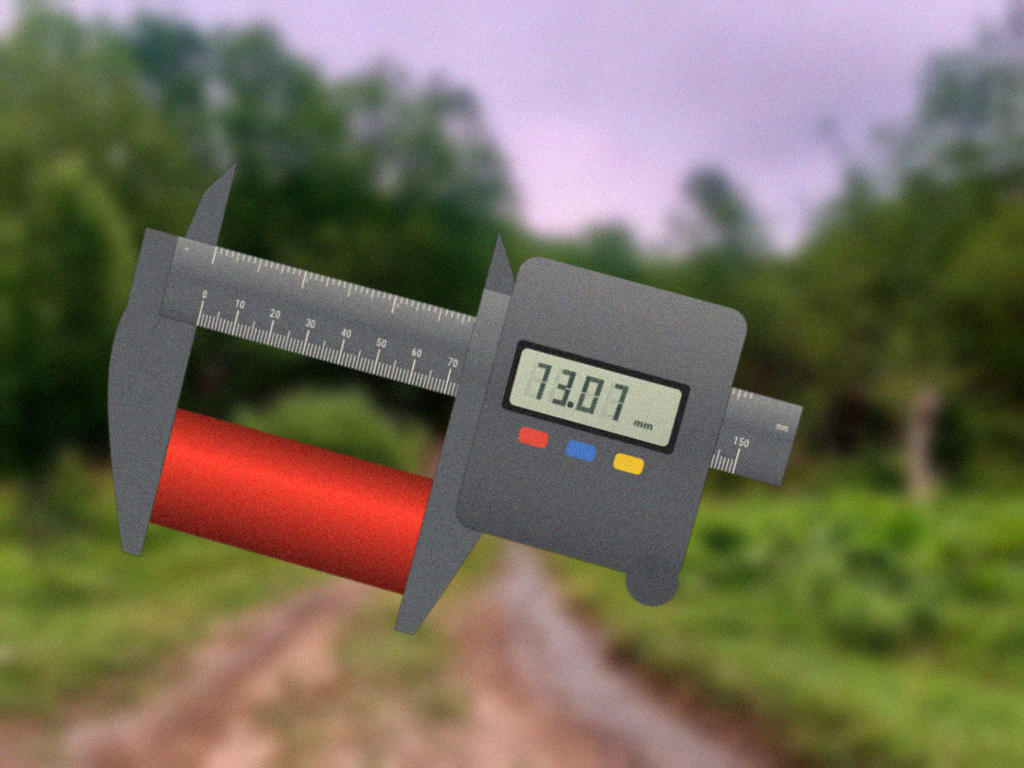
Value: 73.07,mm
